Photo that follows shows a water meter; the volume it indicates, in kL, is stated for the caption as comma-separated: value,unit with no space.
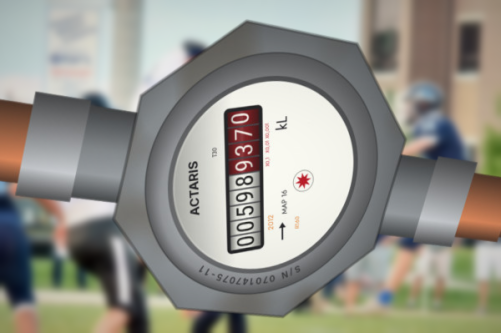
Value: 598.9370,kL
